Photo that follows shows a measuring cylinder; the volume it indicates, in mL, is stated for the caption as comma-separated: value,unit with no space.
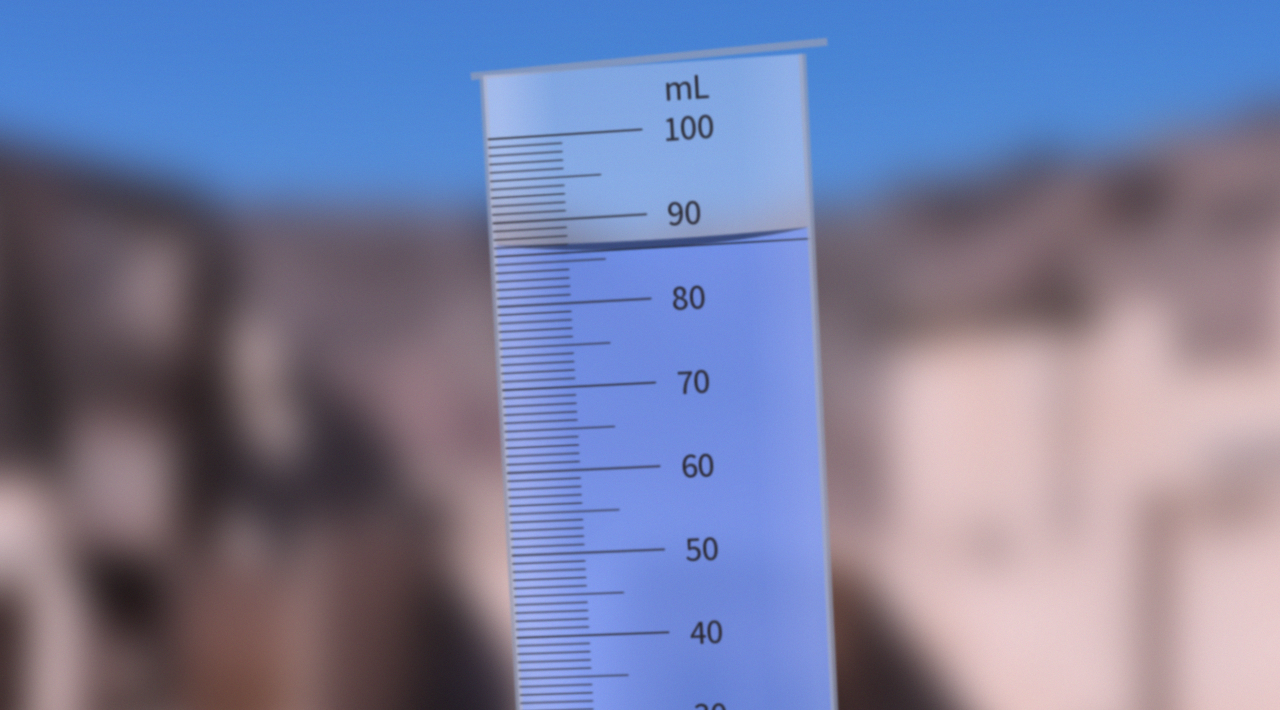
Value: 86,mL
